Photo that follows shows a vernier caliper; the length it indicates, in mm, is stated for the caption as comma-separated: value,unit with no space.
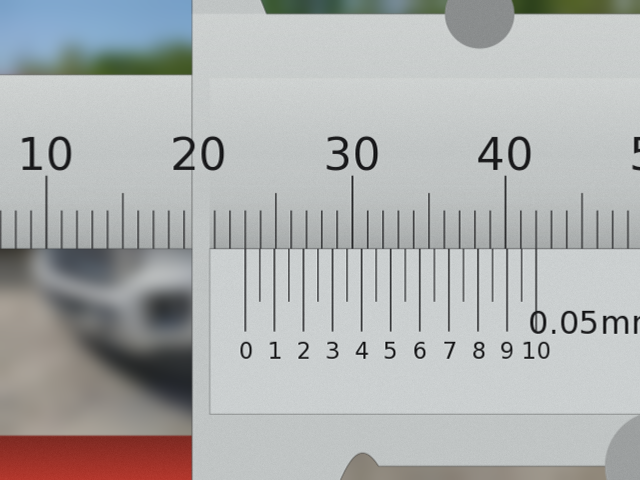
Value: 23.0,mm
